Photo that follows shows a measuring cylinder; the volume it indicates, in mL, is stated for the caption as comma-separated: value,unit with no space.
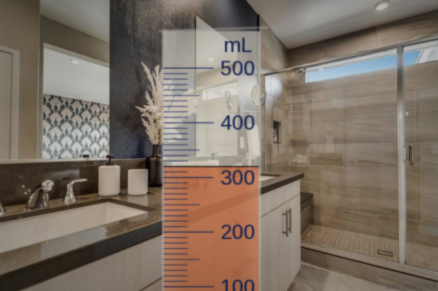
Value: 320,mL
